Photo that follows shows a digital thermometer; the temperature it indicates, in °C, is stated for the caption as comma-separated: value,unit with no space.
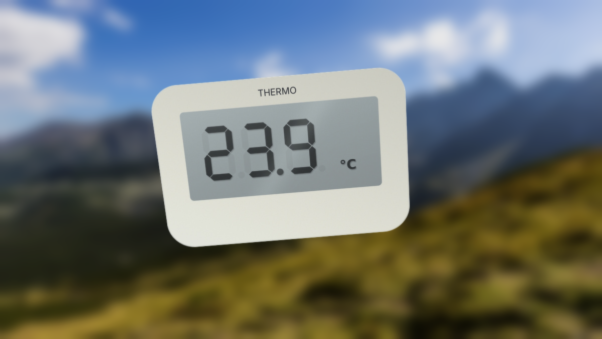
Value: 23.9,°C
